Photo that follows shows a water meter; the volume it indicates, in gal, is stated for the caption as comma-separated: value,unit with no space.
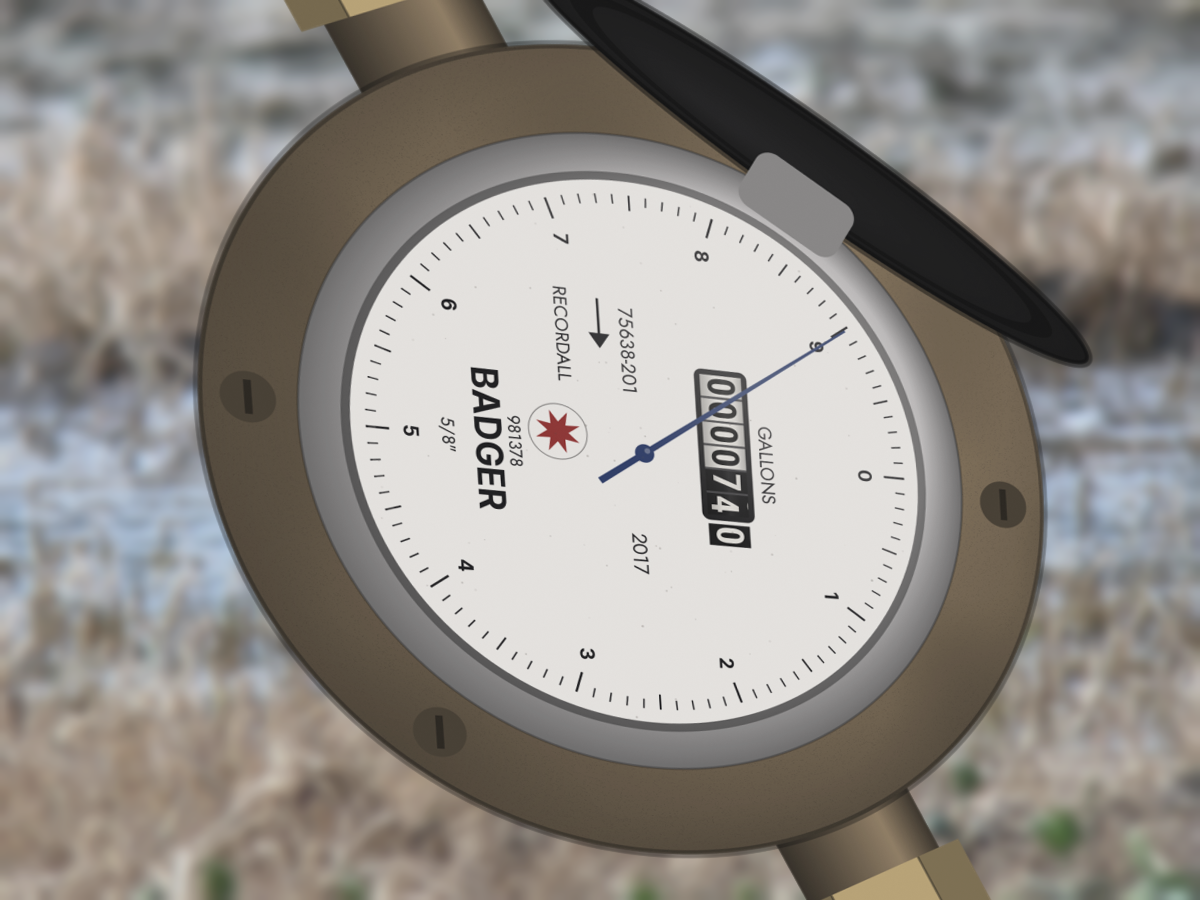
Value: 739.0,gal
